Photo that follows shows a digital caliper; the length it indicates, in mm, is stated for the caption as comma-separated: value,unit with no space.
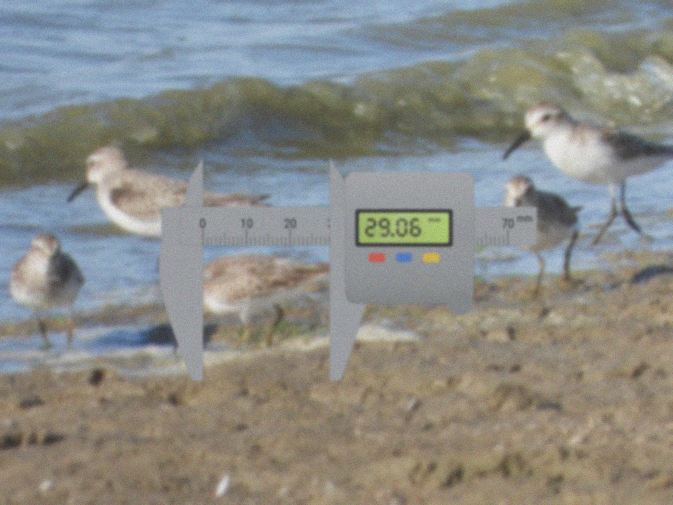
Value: 29.06,mm
